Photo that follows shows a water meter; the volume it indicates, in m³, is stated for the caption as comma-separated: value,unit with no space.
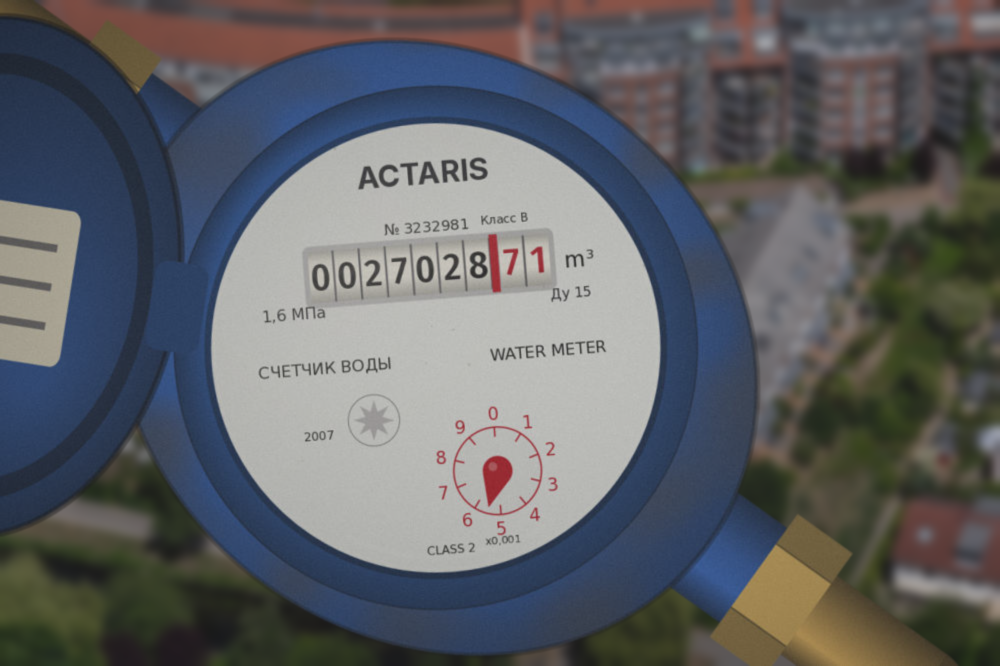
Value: 27028.715,m³
